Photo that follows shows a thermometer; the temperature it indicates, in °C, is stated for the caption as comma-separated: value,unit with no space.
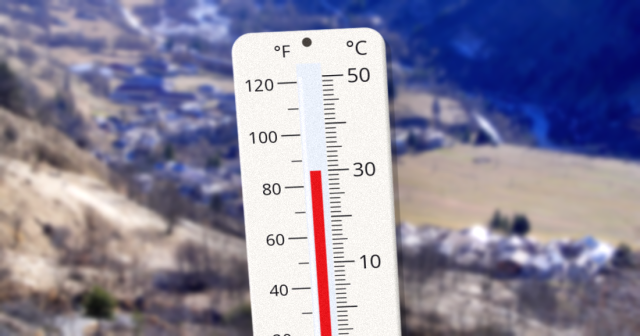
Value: 30,°C
